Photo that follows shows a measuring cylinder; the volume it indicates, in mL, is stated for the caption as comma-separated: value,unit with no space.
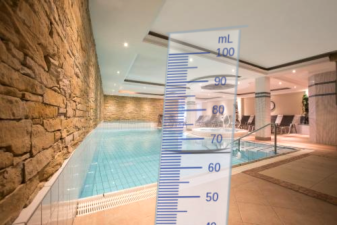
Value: 65,mL
